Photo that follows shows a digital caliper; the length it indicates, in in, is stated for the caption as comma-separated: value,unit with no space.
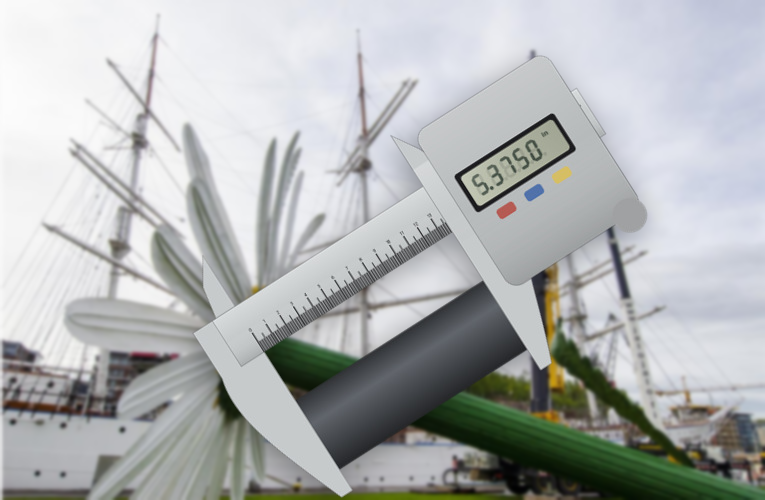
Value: 5.3750,in
